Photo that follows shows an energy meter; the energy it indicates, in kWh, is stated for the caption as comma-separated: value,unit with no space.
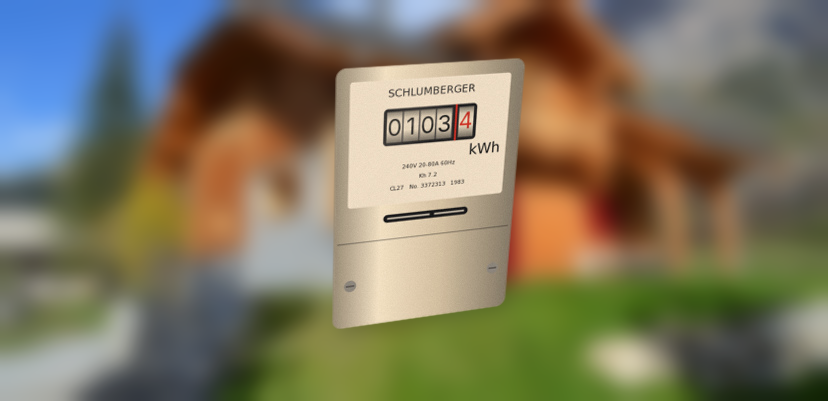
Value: 103.4,kWh
